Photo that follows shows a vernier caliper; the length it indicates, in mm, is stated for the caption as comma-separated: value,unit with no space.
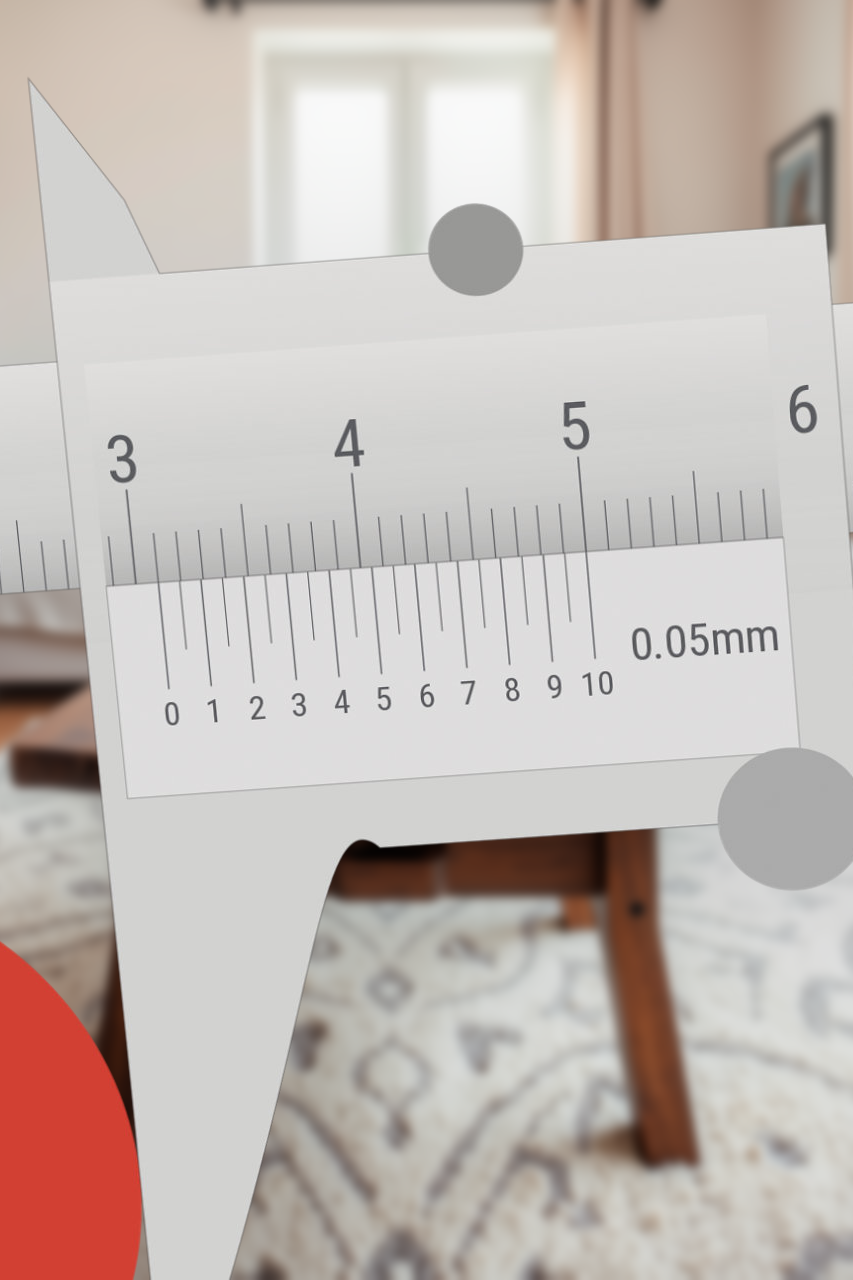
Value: 31.0,mm
